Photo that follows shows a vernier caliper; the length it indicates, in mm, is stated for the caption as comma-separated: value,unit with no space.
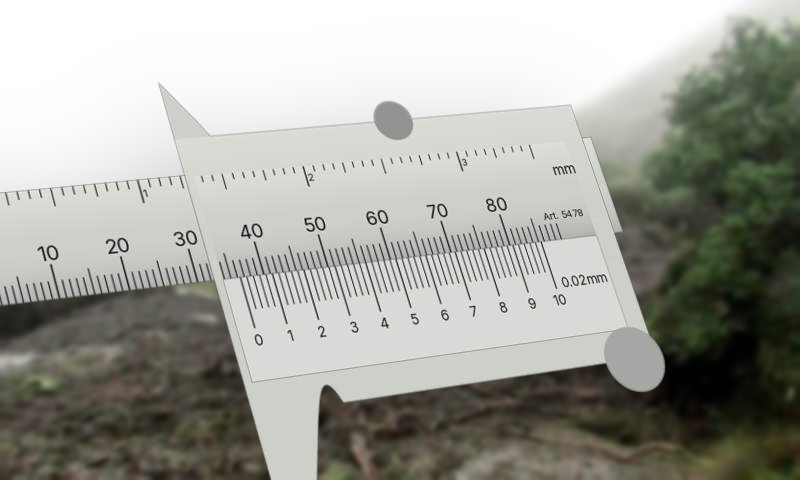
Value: 36.4,mm
